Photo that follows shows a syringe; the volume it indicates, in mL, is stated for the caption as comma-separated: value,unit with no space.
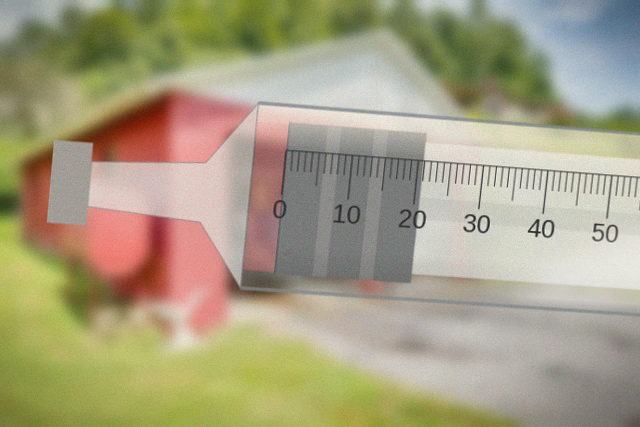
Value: 0,mL
